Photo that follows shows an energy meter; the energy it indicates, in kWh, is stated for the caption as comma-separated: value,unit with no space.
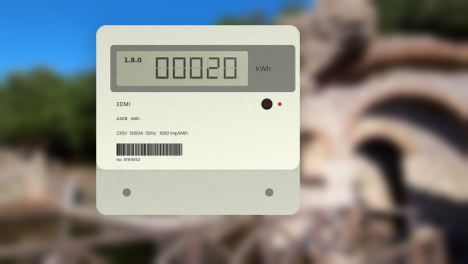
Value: 20,kWh
